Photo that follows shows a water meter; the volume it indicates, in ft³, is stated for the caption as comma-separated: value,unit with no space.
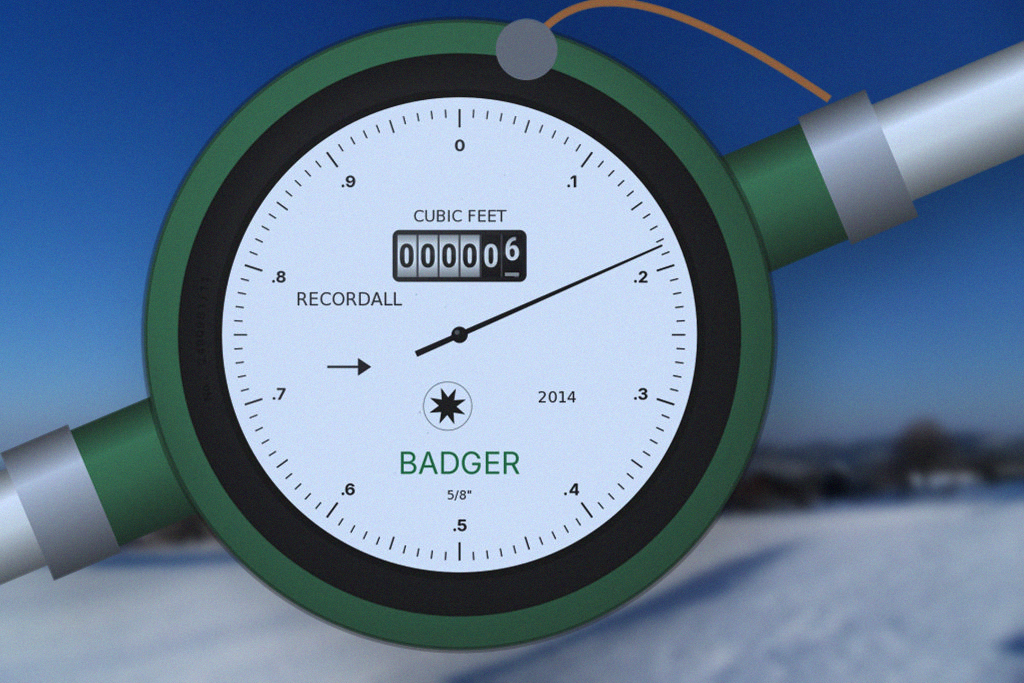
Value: 6.18,ft³
